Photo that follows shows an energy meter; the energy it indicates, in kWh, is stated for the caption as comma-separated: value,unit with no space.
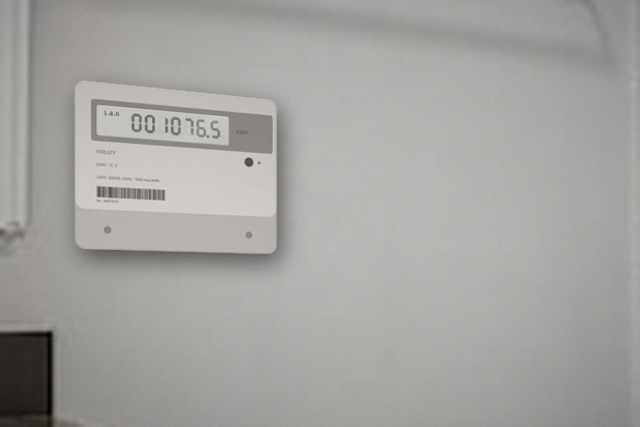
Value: 1076.5,kWh
